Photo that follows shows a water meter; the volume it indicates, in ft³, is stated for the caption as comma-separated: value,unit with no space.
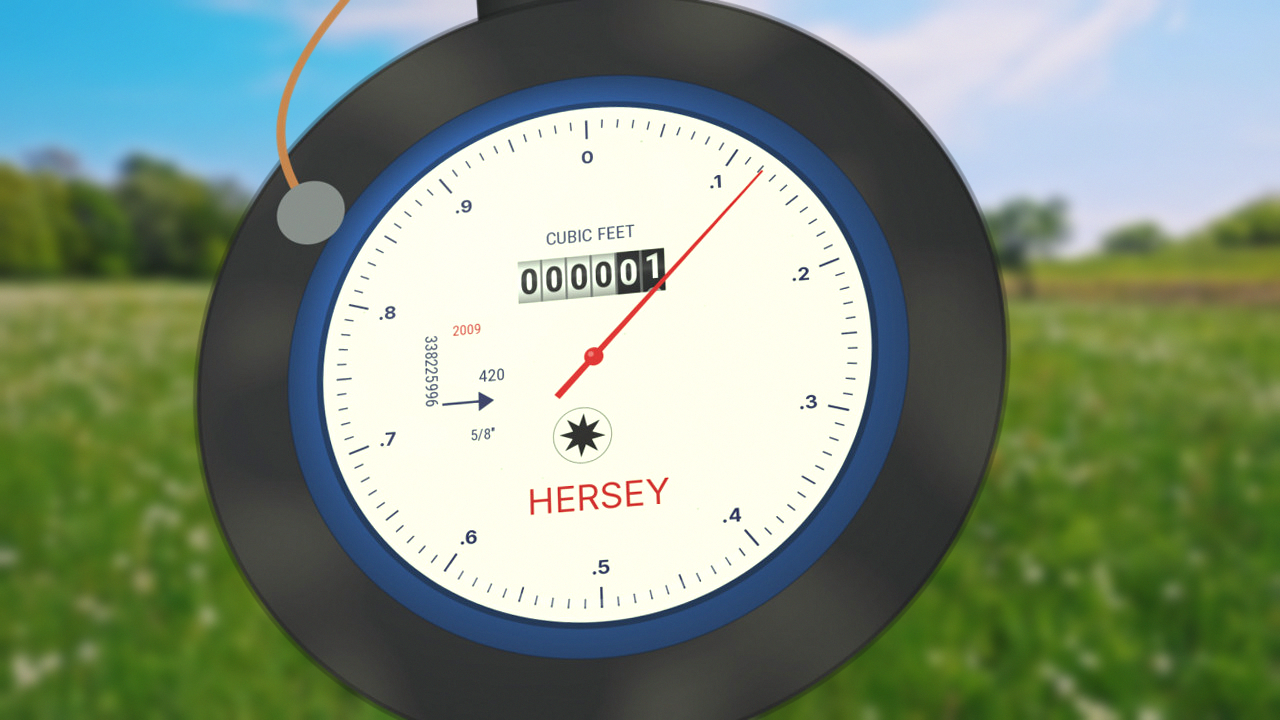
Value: 1.12,ft³
